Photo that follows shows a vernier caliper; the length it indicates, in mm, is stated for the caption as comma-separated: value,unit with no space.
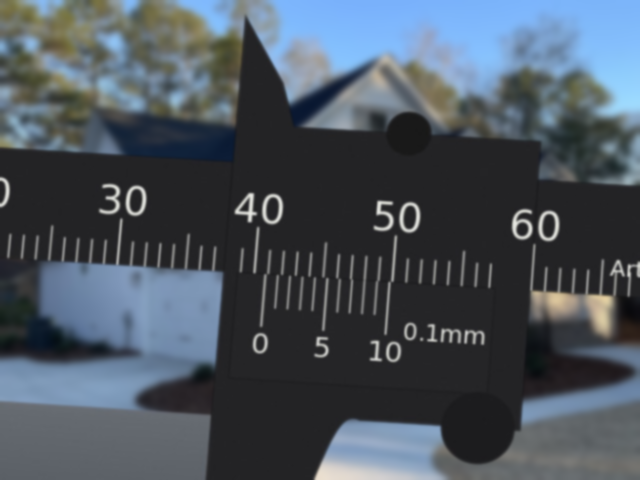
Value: 40.8,mm
